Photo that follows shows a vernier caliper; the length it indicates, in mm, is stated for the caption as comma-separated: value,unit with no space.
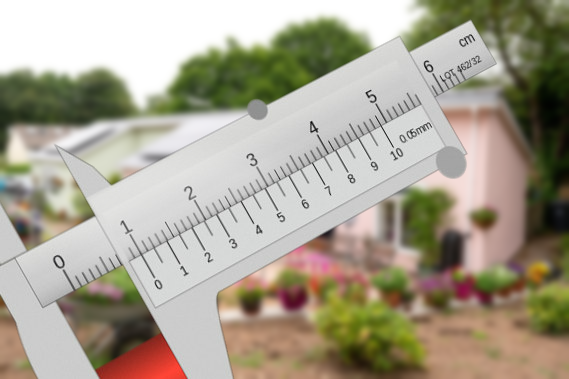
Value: 10.0,mm
